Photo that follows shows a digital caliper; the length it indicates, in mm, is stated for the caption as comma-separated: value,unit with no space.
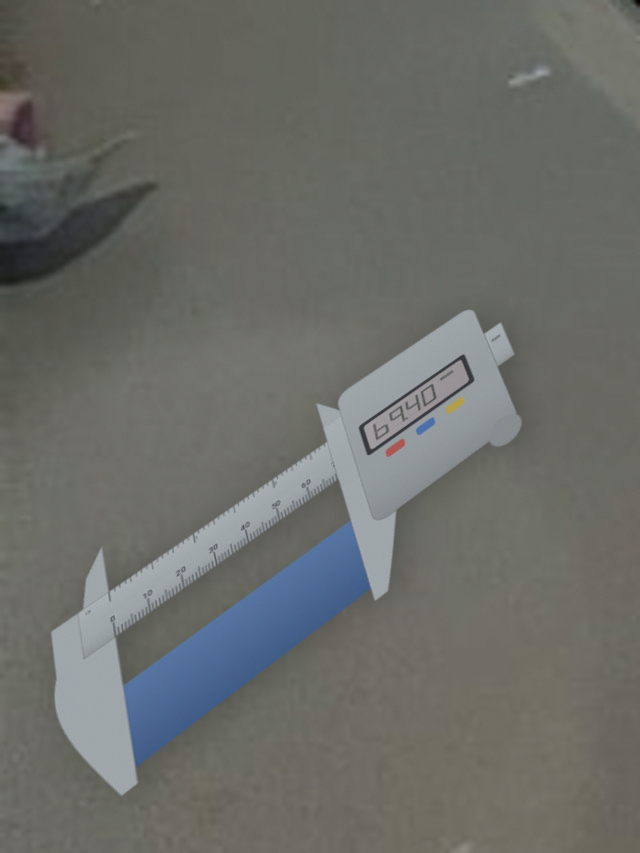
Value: 69.40,mm
